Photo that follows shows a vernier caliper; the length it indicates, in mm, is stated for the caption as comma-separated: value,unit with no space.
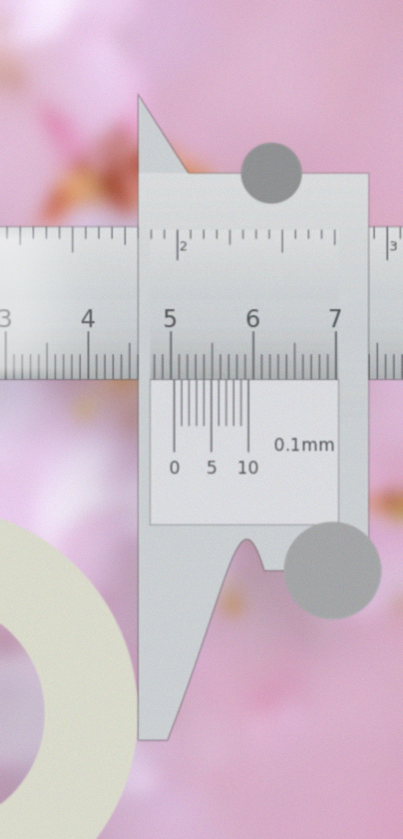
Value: 50.4,mm
